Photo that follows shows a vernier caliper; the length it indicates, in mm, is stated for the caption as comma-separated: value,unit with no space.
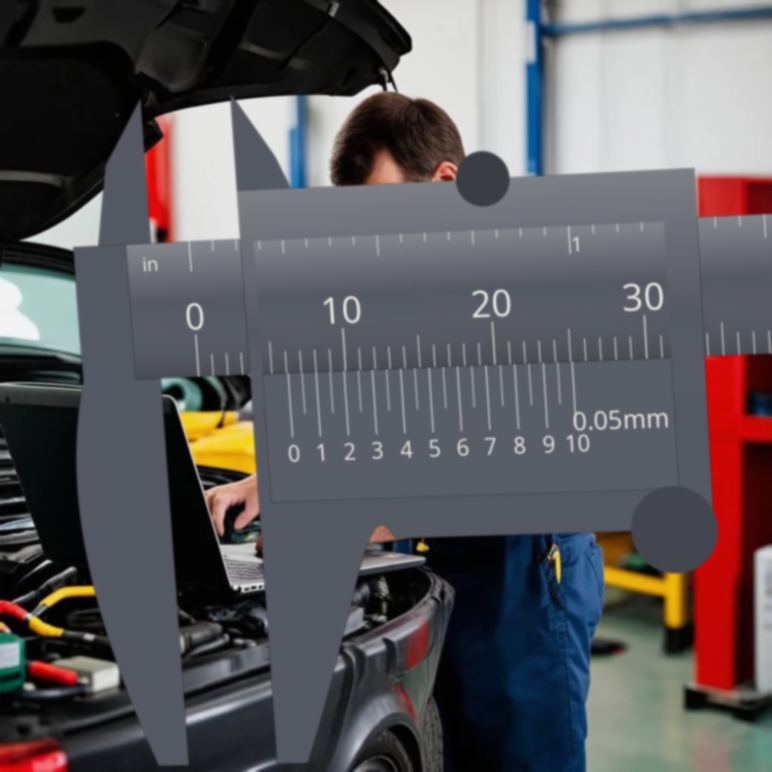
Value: 6.1,mm
